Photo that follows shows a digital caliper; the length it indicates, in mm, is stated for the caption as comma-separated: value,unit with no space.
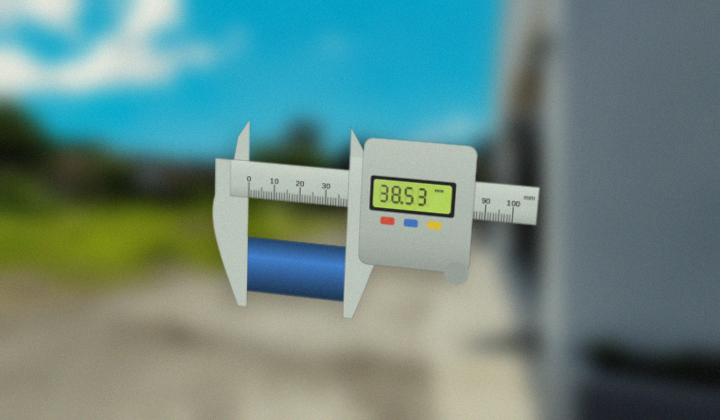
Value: 38.53,mm
